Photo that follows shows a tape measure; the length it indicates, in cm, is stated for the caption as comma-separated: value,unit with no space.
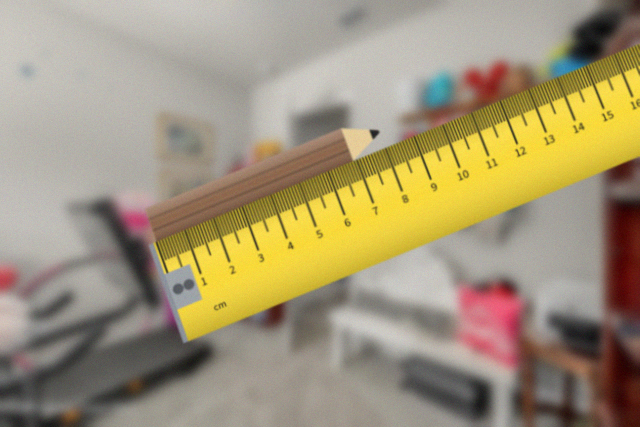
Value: 8,cm
